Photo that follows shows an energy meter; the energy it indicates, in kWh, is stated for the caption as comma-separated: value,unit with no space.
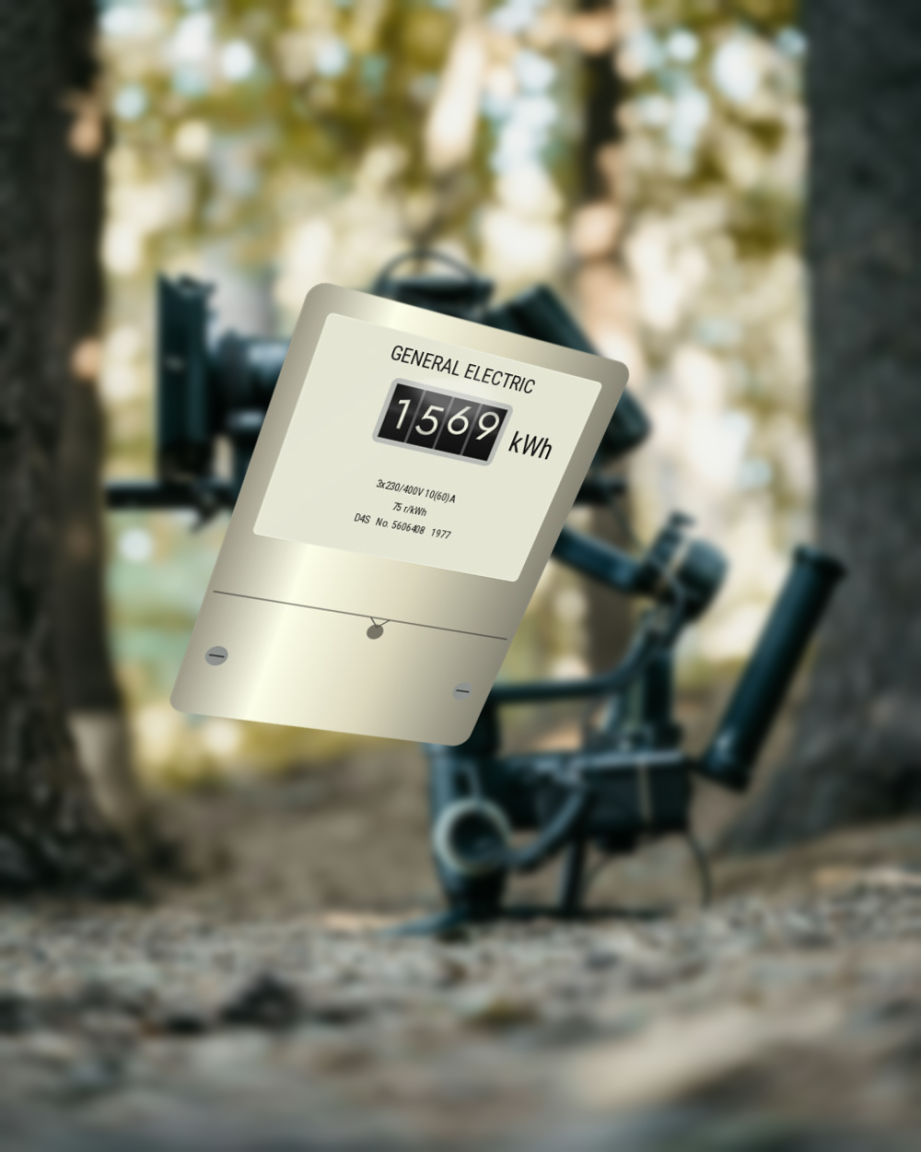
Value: 1569,kWh
